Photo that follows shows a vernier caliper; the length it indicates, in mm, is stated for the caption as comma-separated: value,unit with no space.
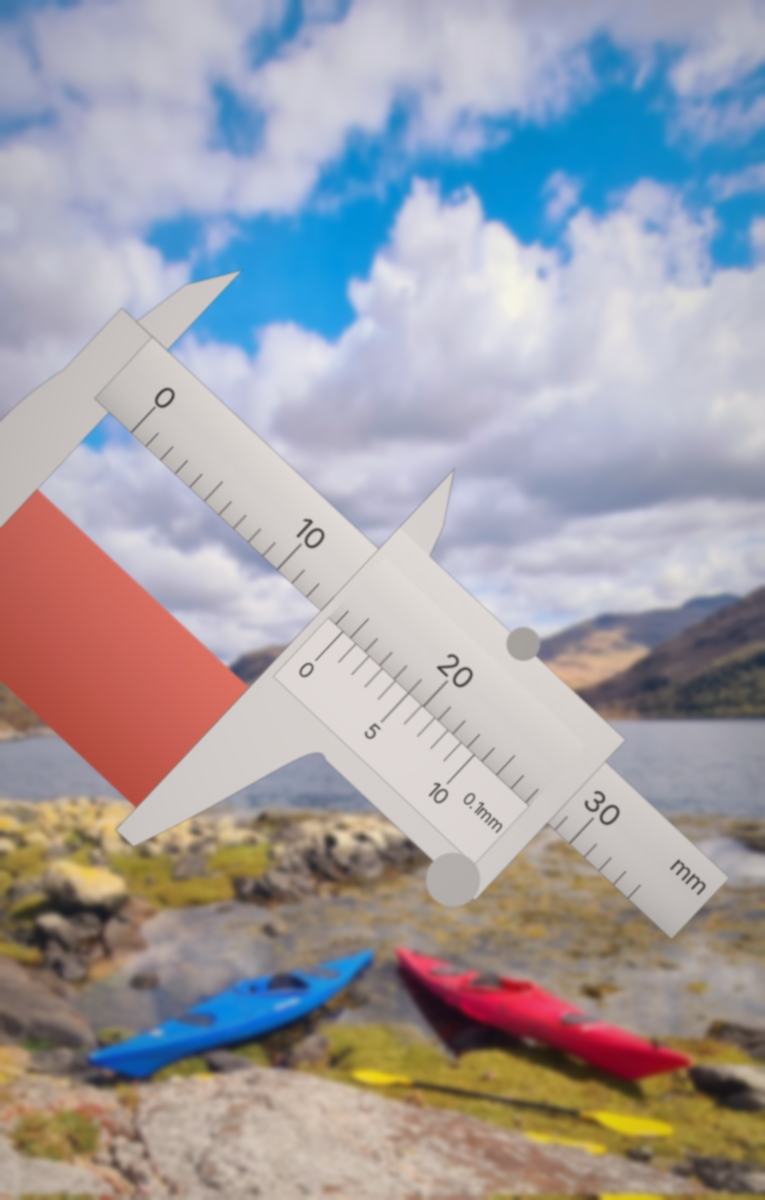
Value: 14.5,mm
